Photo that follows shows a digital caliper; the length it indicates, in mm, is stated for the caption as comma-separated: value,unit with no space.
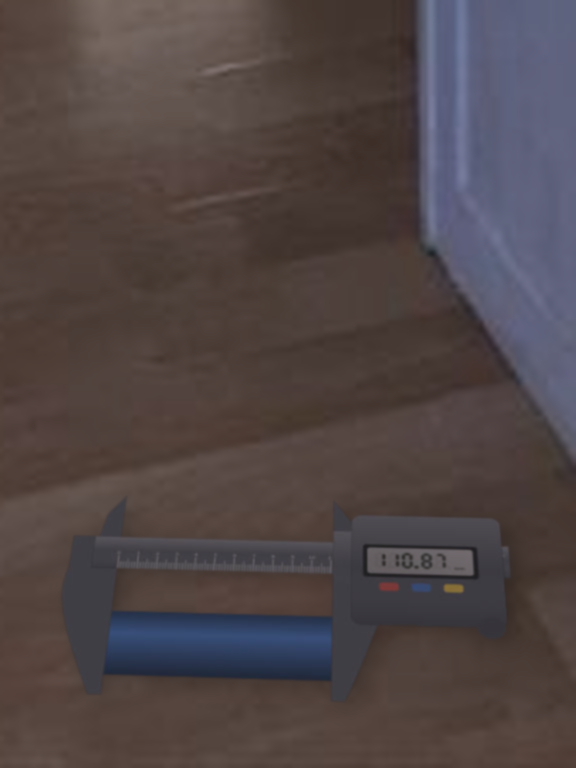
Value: 110.87,mm
